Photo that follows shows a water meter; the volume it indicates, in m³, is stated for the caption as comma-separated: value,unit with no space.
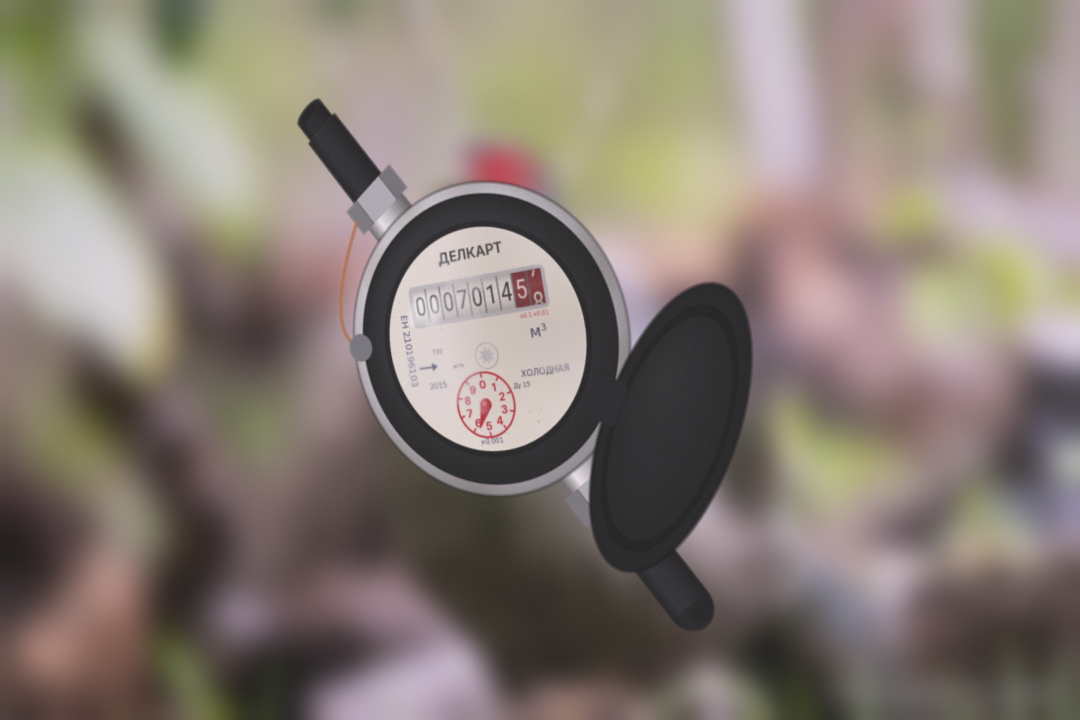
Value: 7014.575,m³
